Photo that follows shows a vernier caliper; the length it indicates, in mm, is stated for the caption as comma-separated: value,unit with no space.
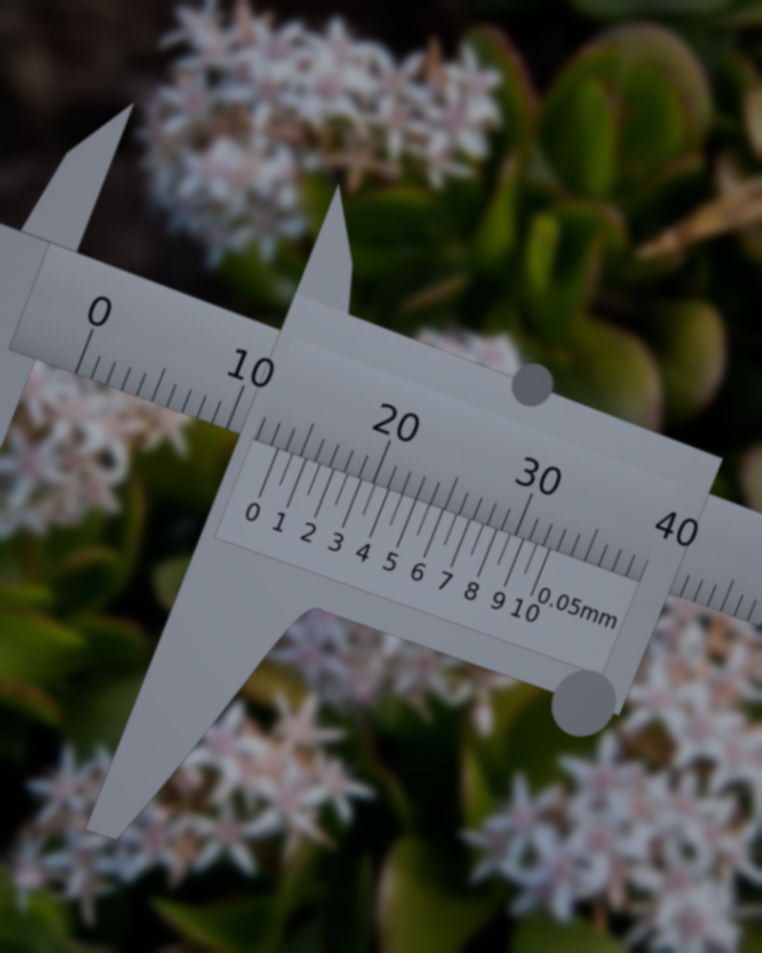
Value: 13.5,mm
